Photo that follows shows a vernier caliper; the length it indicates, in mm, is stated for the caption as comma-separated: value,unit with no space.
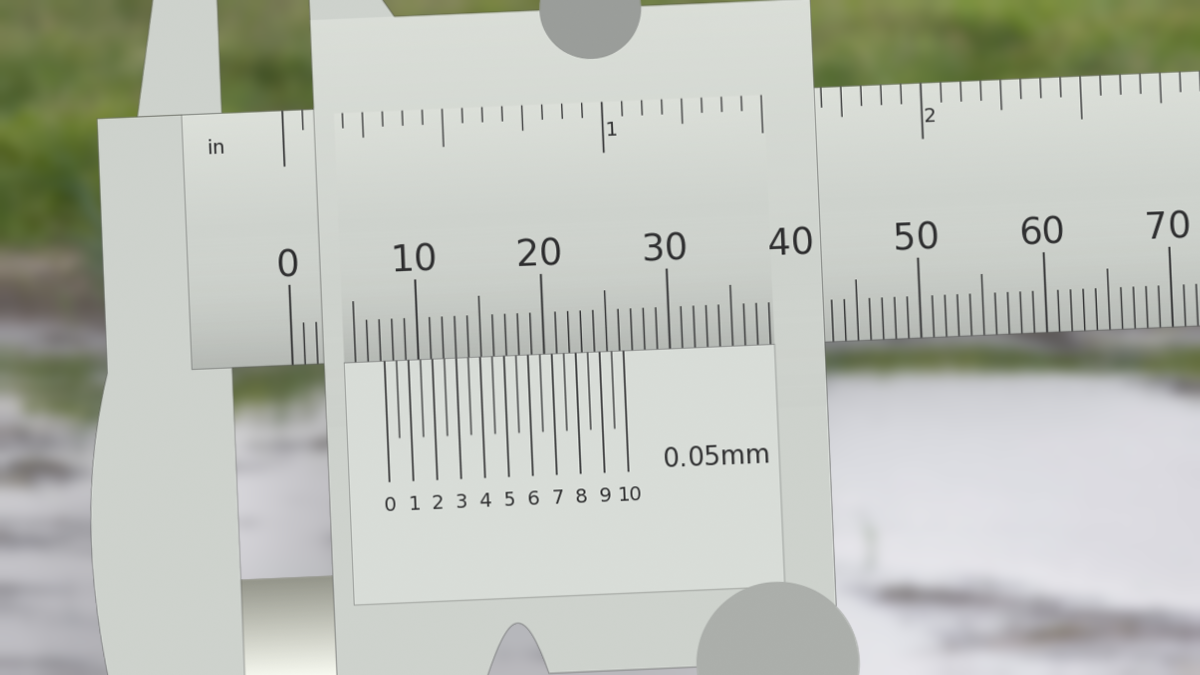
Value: 7.3,mm
